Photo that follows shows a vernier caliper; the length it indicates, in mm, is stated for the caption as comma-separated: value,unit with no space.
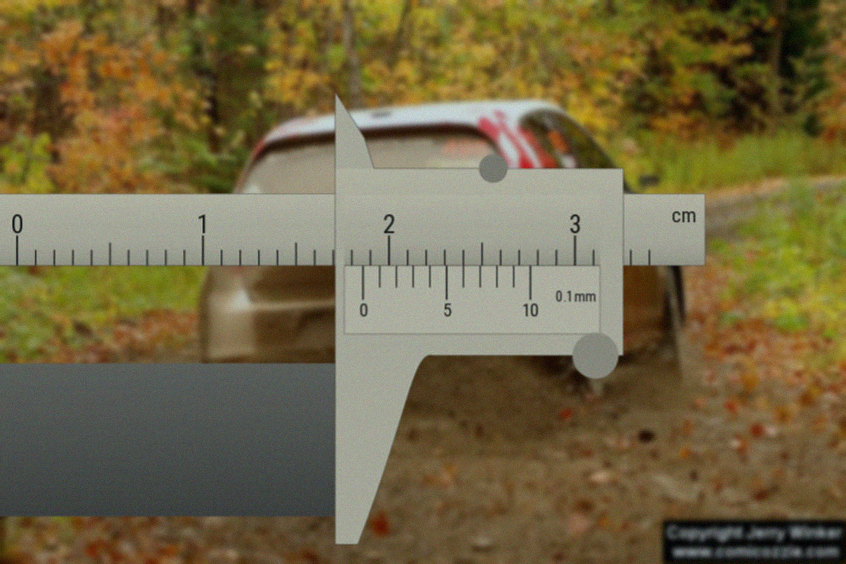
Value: 18.6,mm
